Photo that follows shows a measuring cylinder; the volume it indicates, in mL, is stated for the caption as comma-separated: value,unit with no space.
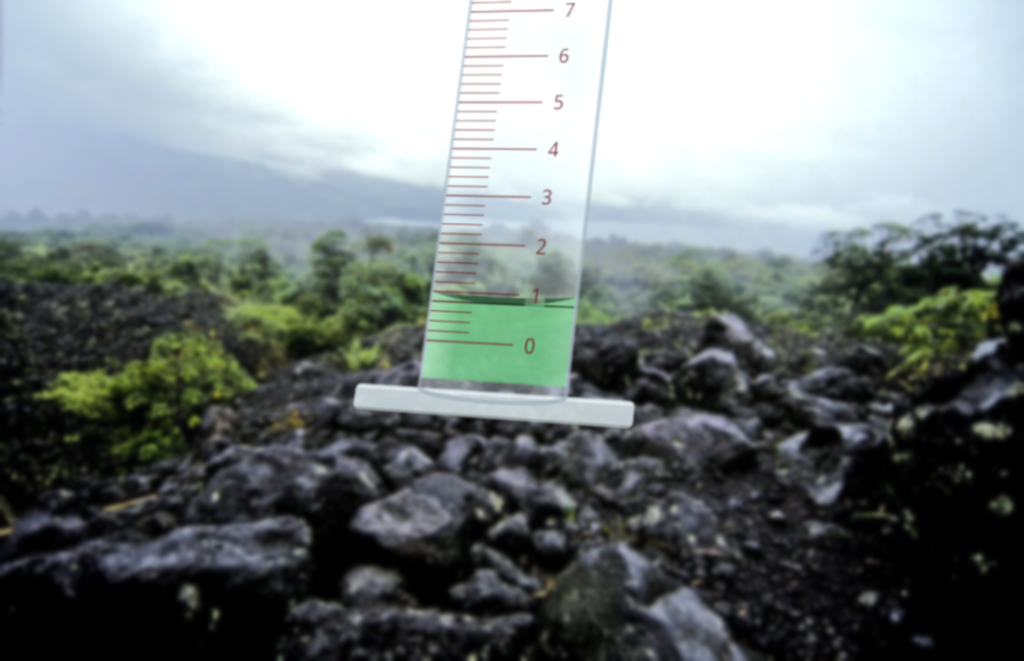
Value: 0.8,mL
